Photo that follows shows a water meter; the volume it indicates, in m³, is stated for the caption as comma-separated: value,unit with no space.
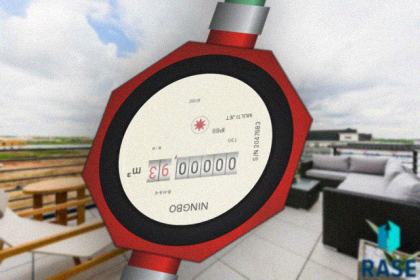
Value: 0.93,m³
